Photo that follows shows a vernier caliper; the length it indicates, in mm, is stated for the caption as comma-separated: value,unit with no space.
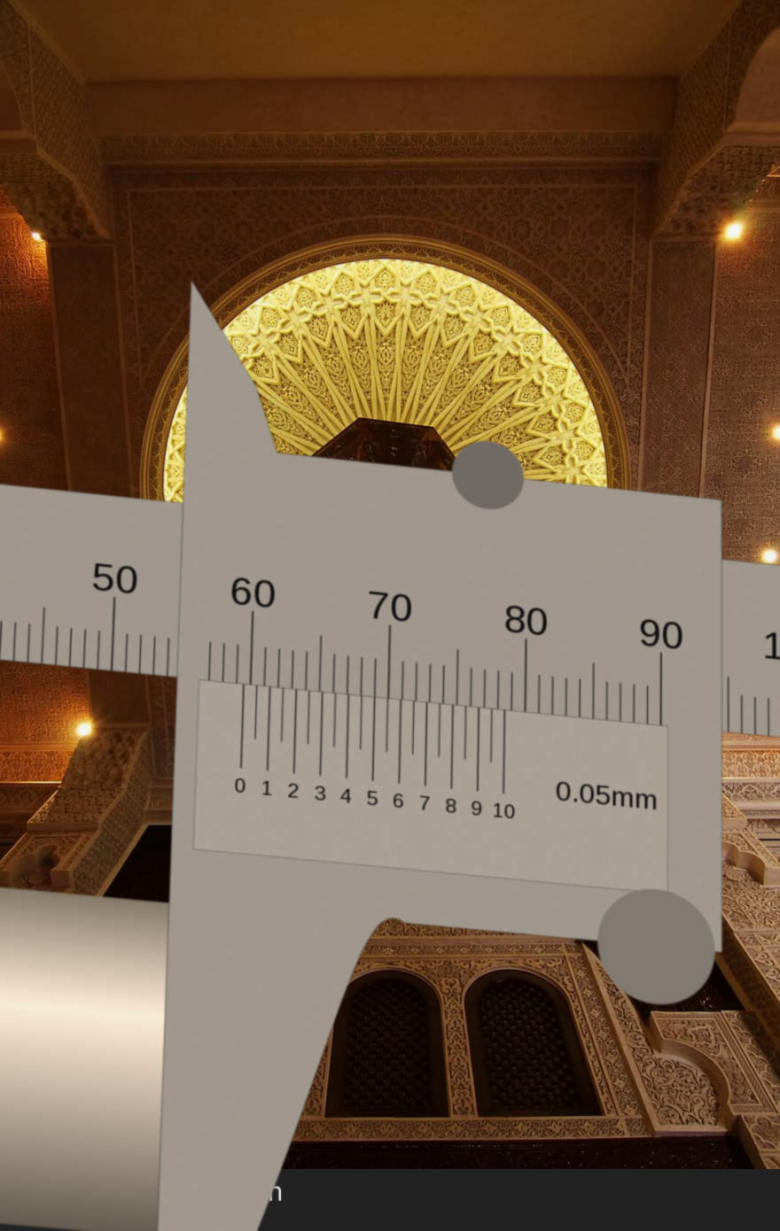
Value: 59.5,mm
